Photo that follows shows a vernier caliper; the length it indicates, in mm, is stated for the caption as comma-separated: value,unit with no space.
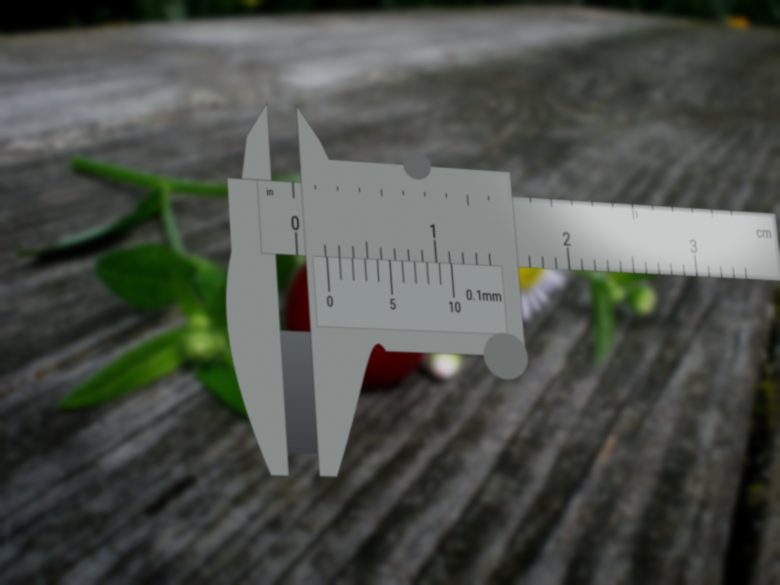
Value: 2.1,mm
